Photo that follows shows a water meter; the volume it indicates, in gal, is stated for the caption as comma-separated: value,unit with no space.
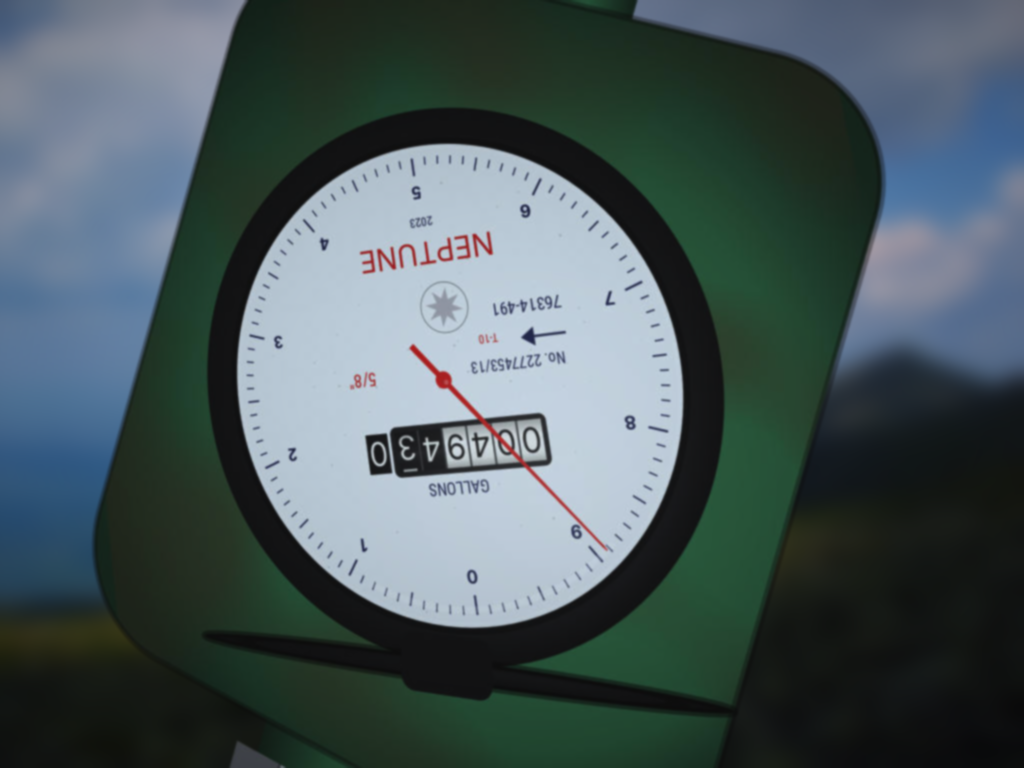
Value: 49428.9,gal
